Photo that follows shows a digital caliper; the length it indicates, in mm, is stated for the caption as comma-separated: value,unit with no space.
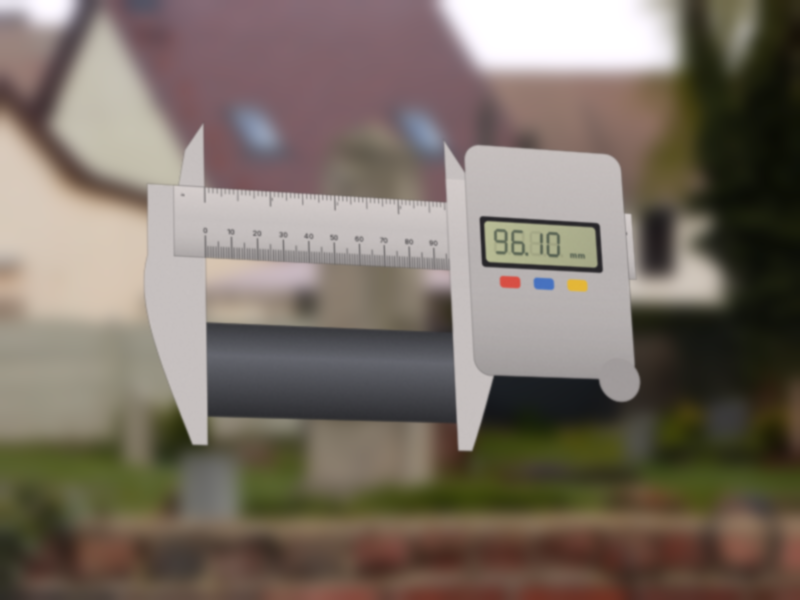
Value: 96.10,mm
